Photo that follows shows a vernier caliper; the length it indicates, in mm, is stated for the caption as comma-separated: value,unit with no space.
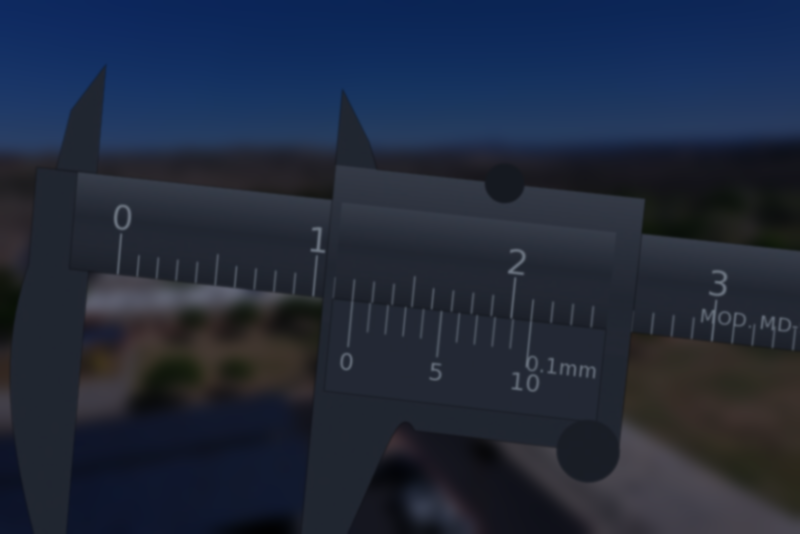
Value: 12.0,mm
